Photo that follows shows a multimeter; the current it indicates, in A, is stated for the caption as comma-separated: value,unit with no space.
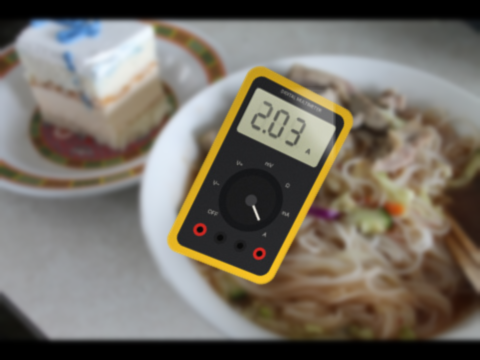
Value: 2.03,A
